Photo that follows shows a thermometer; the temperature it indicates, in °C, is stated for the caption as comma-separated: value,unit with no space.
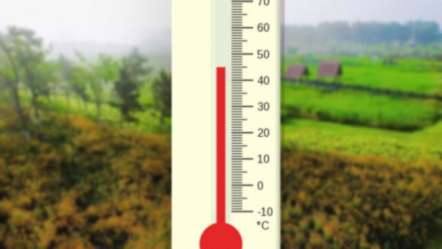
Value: 45,°C
